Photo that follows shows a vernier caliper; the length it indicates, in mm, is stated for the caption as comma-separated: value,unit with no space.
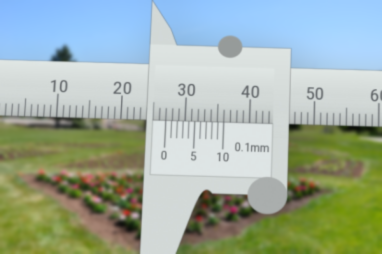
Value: 27.0,mm
